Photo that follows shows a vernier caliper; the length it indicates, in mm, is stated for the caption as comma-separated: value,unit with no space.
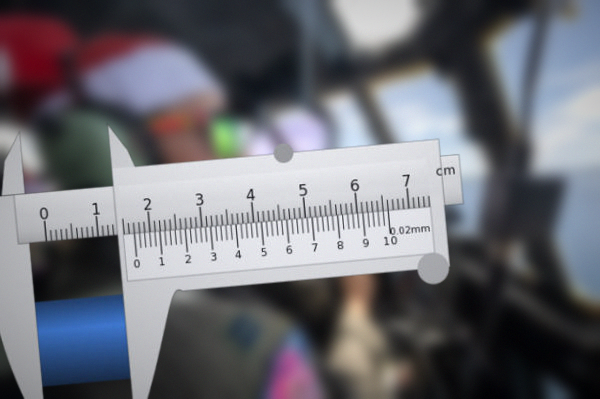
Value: 17.0,mm
